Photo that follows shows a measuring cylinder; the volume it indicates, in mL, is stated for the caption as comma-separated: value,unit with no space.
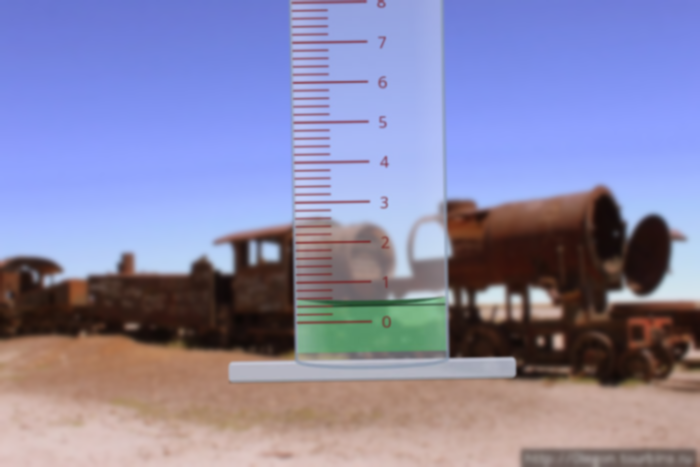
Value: 0.4,mL
